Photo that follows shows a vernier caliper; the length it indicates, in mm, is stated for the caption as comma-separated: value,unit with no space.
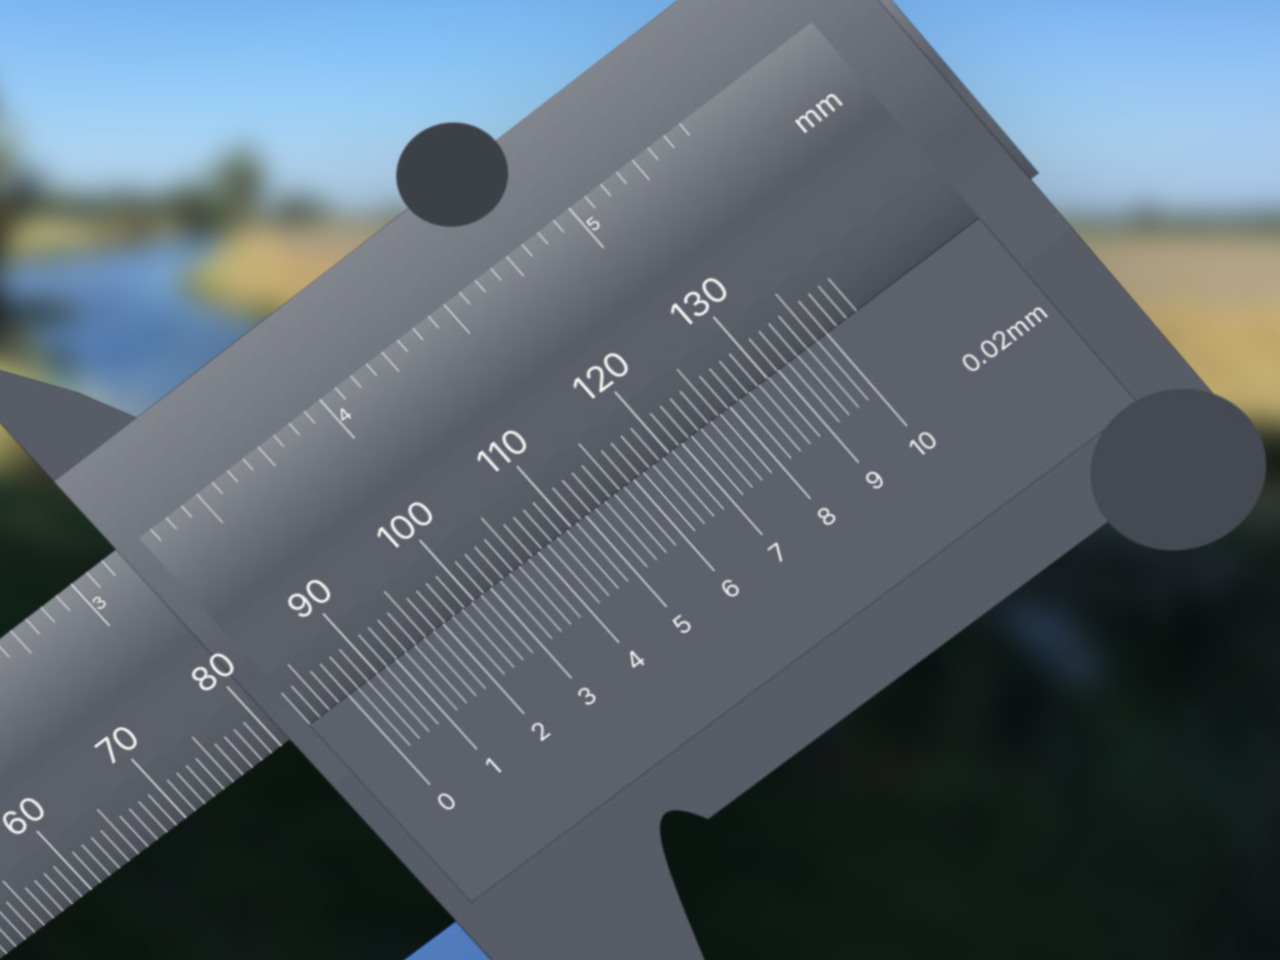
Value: 87.0,mm
